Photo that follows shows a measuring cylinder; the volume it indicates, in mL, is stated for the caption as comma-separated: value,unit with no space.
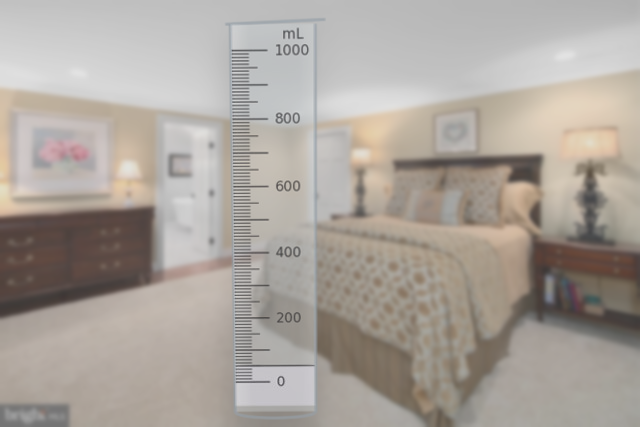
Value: 50,mL
